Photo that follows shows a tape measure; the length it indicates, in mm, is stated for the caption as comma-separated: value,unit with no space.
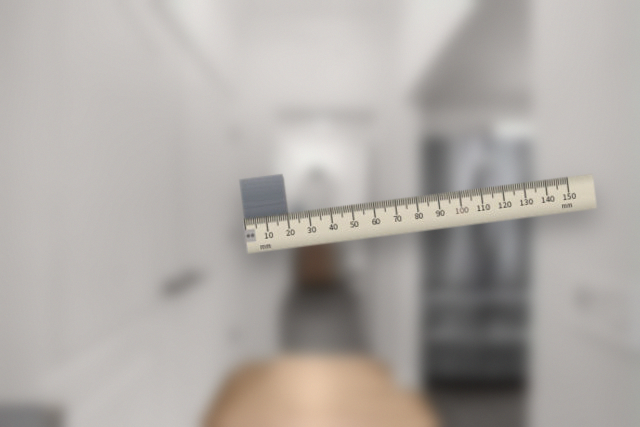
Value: 20,mm
